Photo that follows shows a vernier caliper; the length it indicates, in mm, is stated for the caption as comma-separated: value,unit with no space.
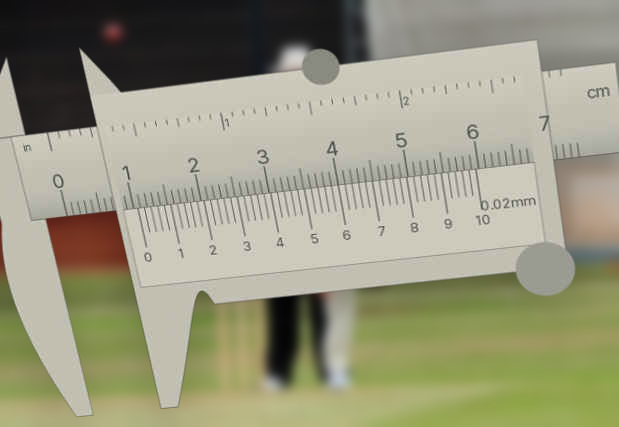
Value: 10.6,mm
